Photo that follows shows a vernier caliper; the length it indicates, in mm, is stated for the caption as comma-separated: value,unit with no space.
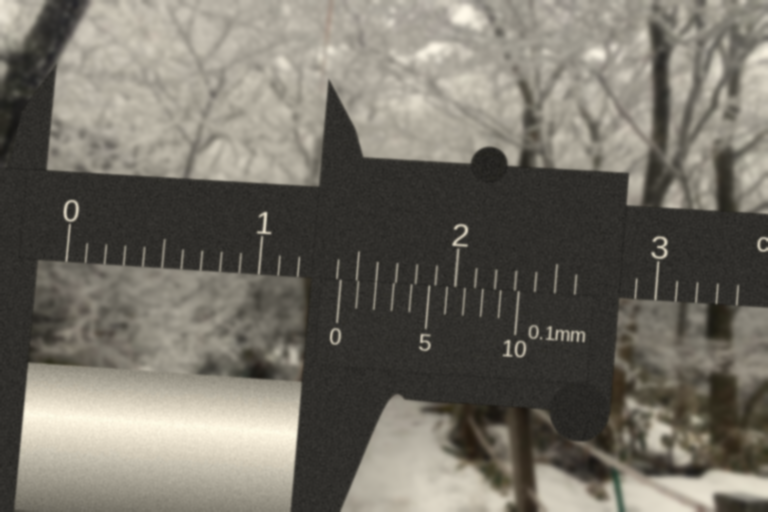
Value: 14.2,mm
